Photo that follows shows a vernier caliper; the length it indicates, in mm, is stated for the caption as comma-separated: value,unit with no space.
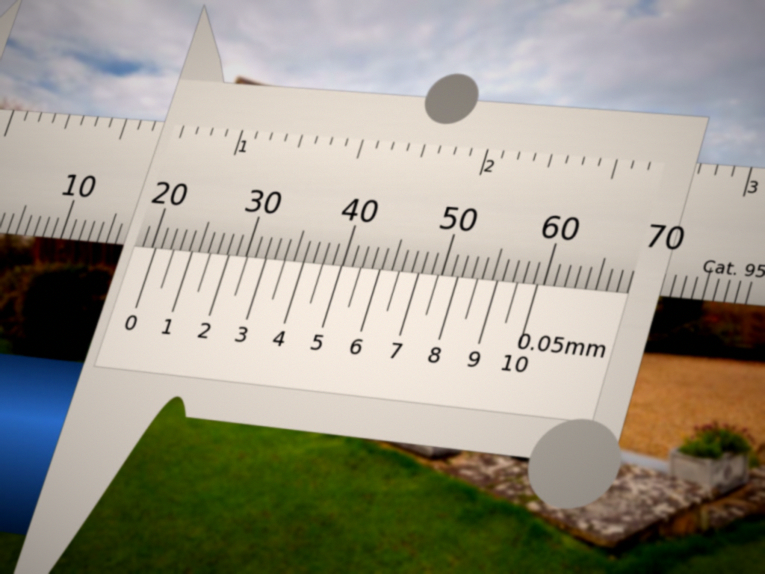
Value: 20.4,mm
